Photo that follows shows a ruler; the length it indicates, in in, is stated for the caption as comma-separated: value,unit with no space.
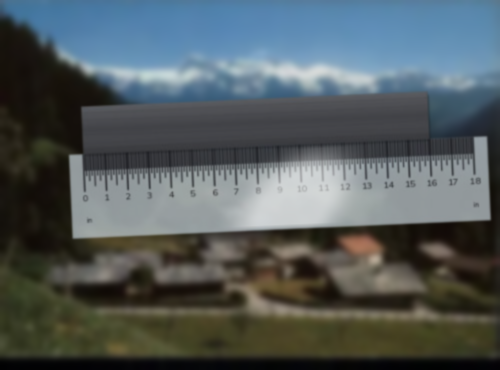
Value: 16,in
